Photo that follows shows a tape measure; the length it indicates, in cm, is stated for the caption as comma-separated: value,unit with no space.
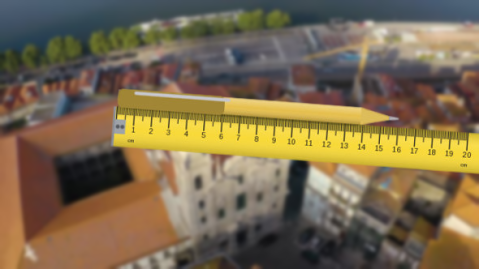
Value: 16,cm
